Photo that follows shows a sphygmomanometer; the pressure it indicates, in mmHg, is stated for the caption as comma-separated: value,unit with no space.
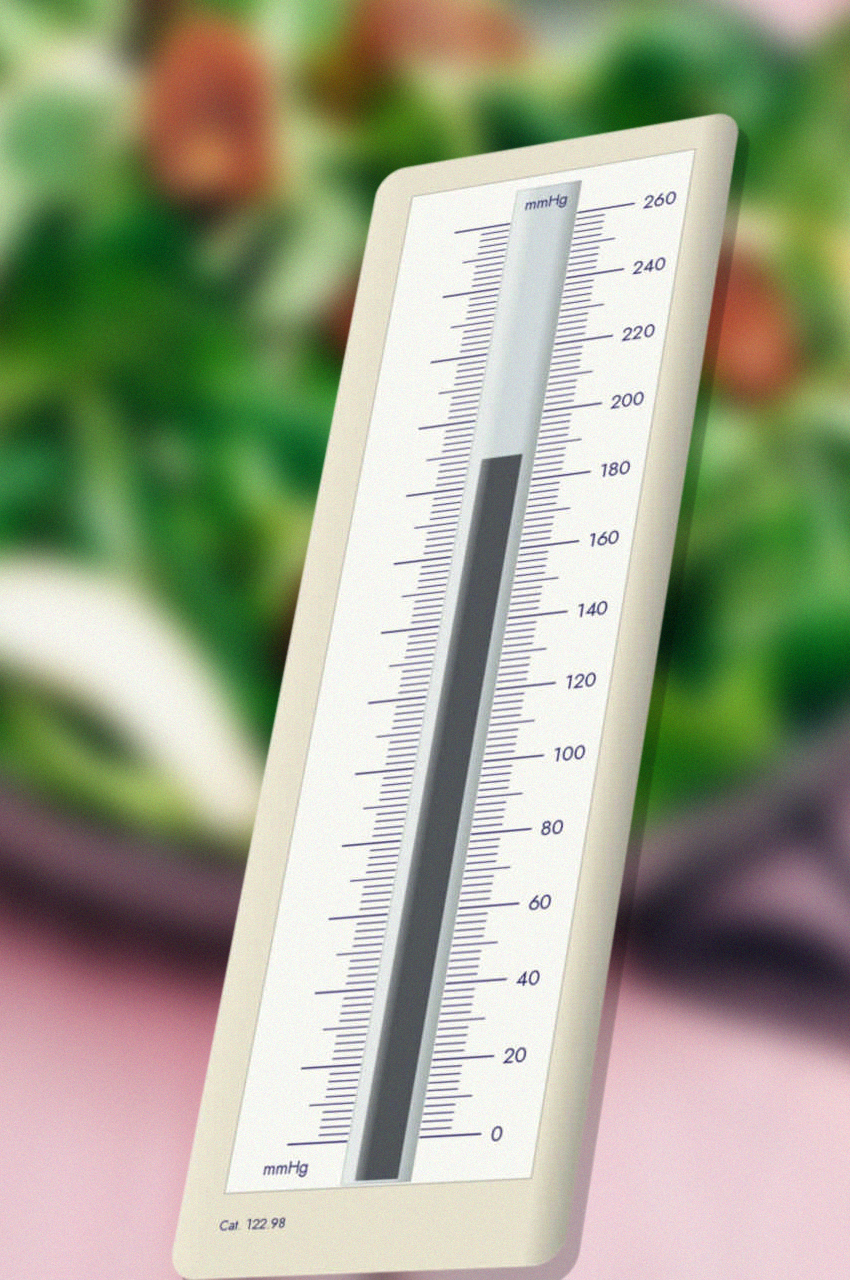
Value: 188,mmHg
